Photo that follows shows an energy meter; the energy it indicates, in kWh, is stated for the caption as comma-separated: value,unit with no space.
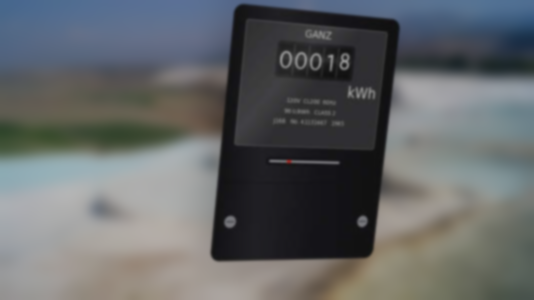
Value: 18,kWh
